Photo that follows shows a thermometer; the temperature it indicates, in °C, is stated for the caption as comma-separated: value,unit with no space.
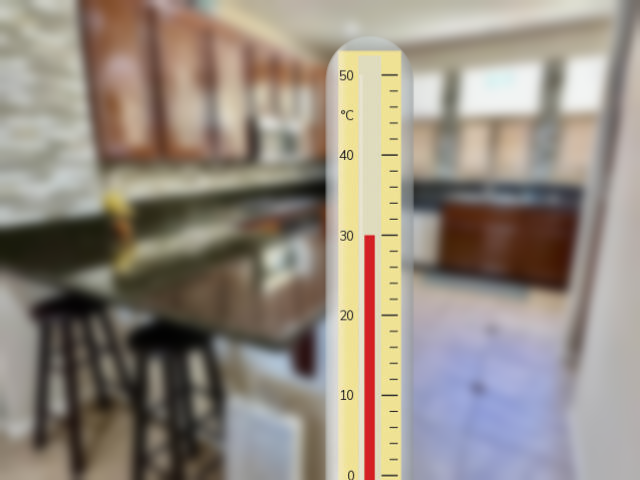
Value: 30,°C
